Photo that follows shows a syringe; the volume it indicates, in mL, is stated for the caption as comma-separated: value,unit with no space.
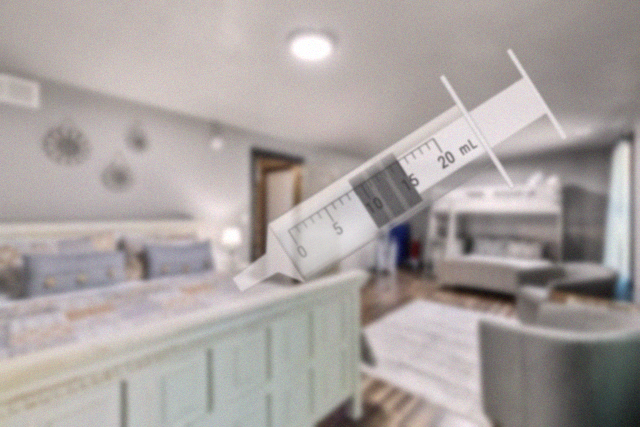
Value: 9,mL
